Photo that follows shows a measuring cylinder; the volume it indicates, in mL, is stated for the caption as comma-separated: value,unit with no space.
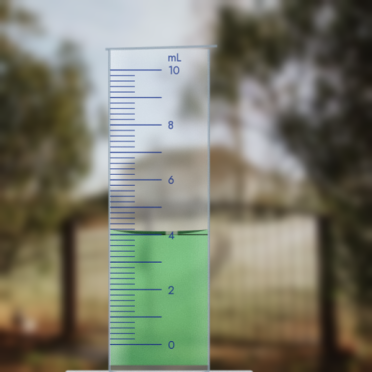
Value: 4,mL
